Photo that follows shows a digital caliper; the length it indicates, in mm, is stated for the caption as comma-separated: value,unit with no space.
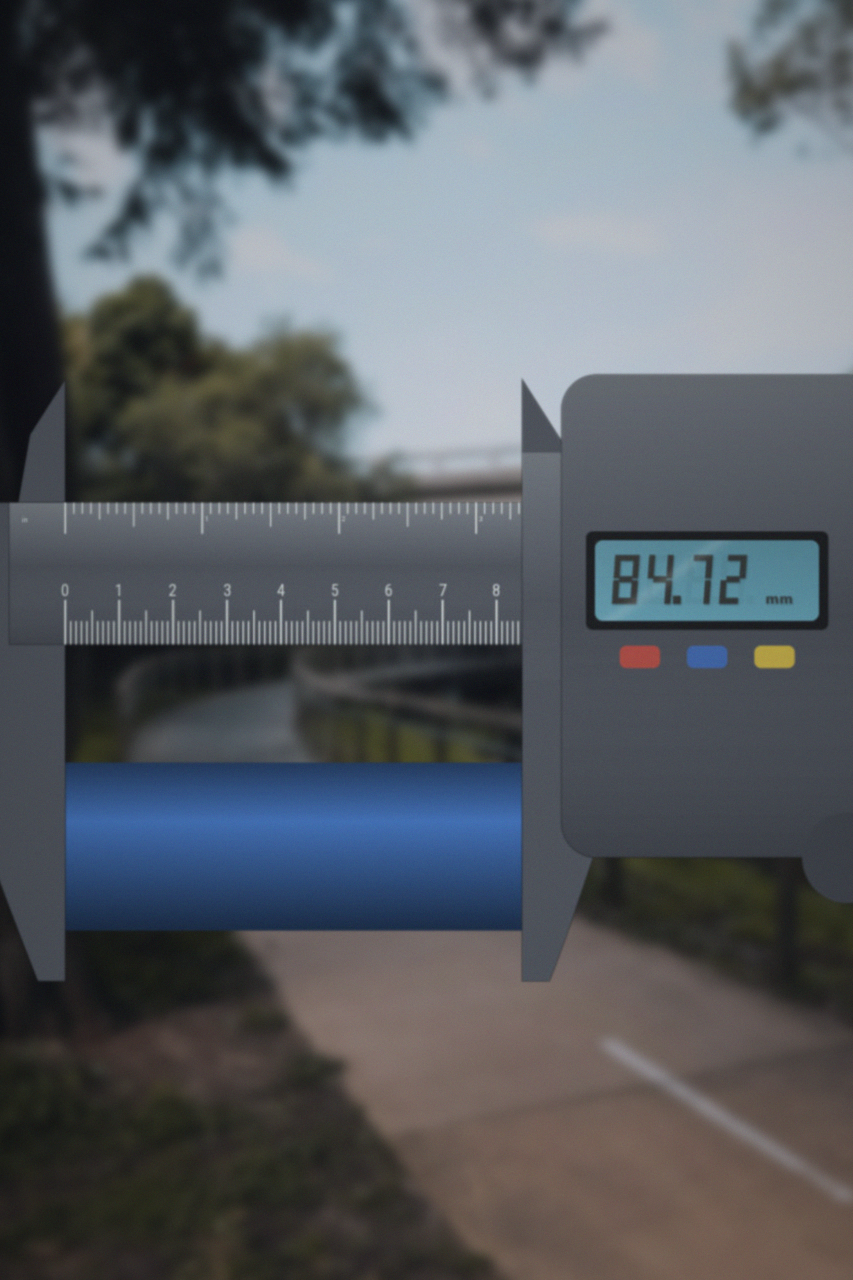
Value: 84.72,mm
